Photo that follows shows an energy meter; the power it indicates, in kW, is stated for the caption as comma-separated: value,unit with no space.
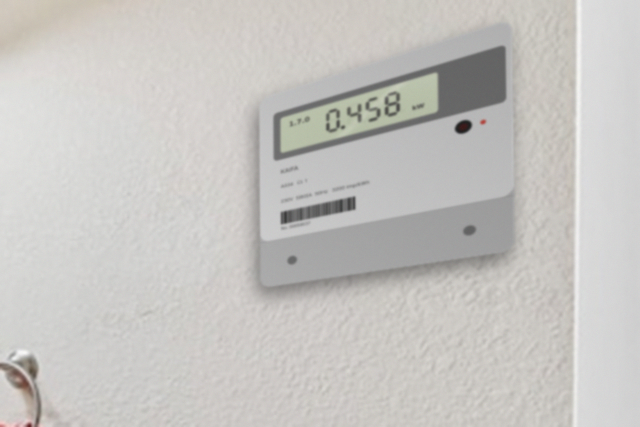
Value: 0.458,kW
